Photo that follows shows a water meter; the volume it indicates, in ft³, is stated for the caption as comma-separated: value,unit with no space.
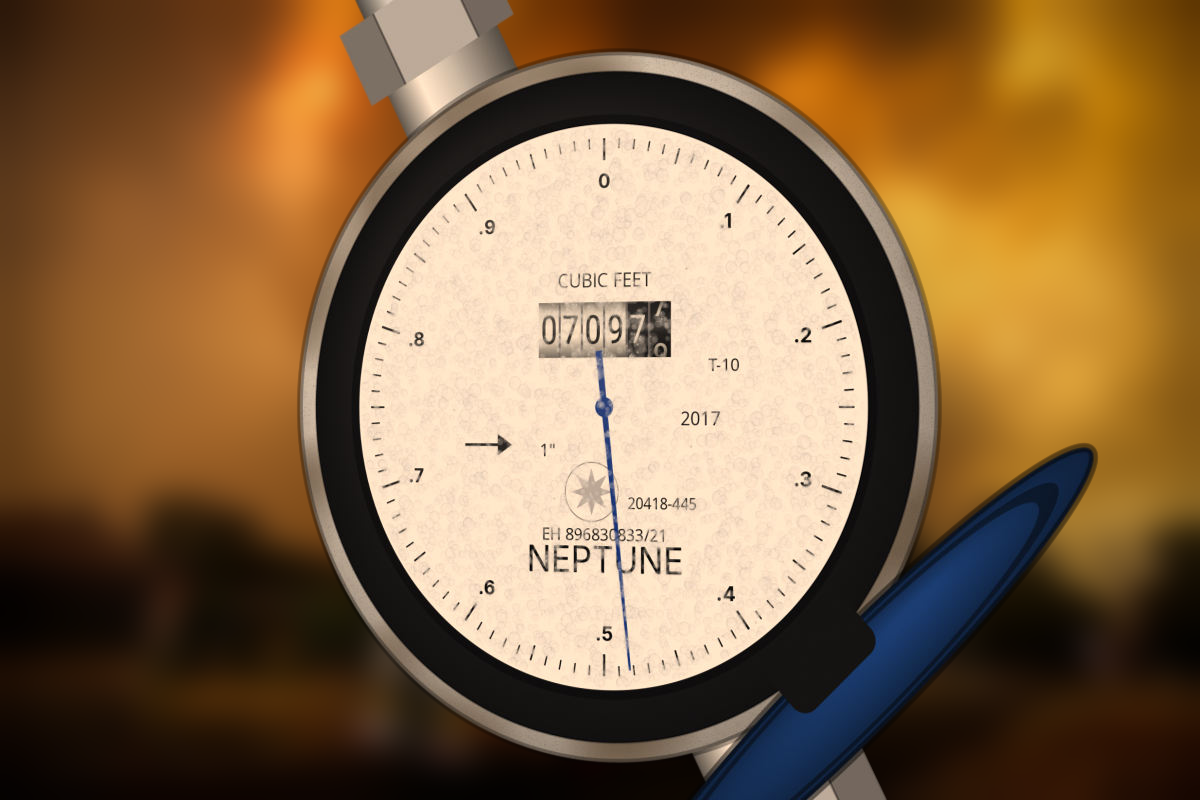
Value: 70977.48,ft³
